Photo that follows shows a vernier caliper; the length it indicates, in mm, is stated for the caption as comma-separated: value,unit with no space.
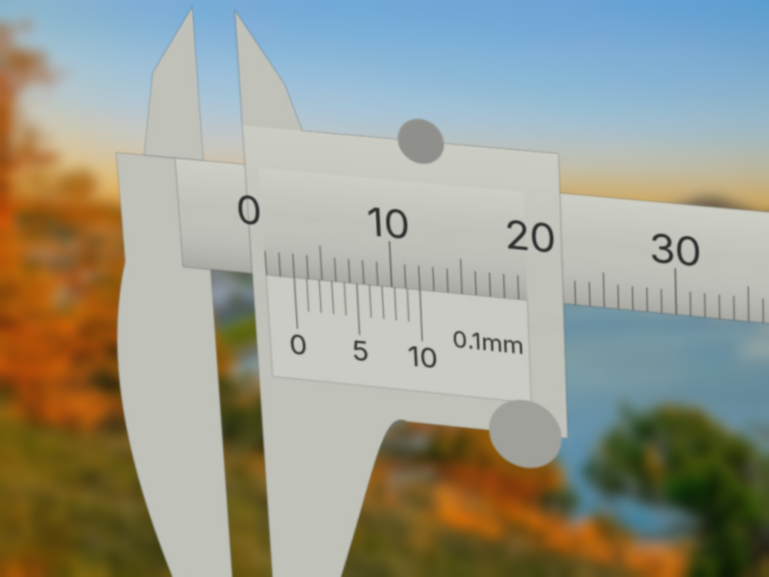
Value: 3.0,mm
